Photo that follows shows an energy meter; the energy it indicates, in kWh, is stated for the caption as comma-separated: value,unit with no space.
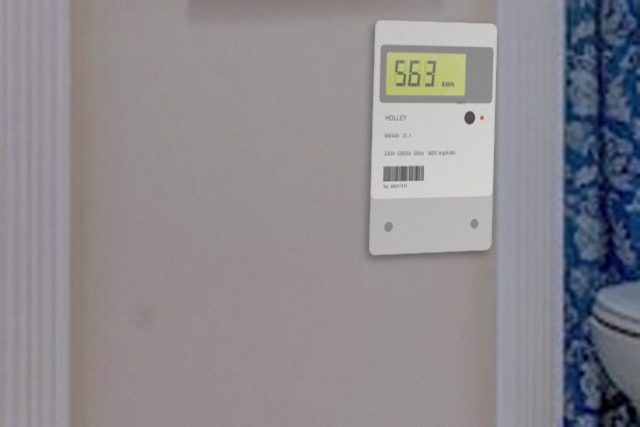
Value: 563,kWh
